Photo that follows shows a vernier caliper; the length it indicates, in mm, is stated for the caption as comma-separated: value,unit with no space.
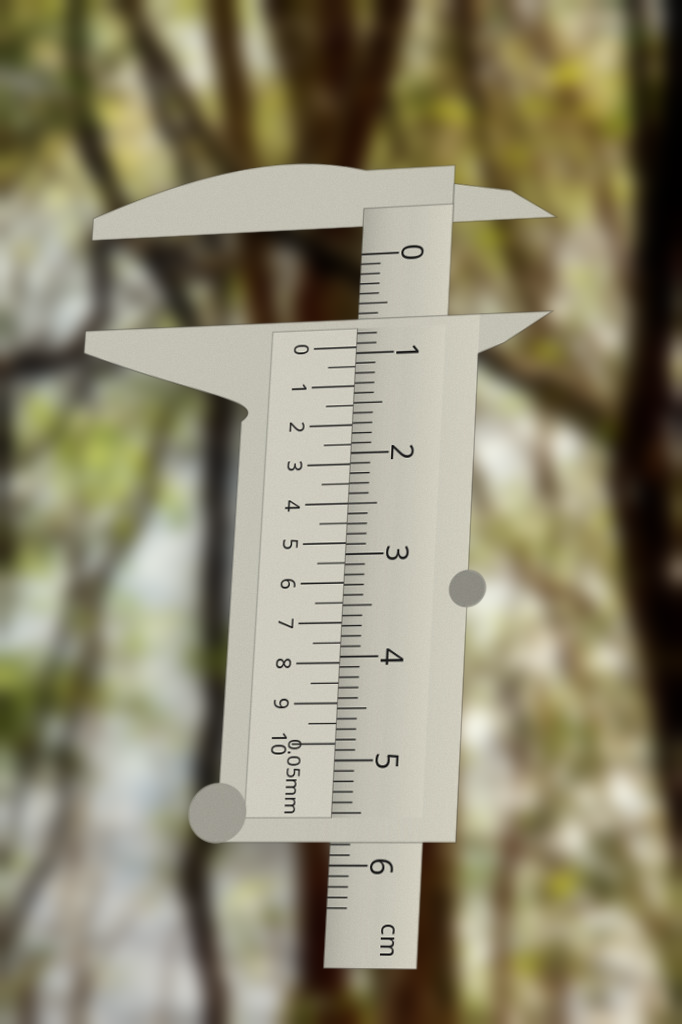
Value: 9.4,mm
